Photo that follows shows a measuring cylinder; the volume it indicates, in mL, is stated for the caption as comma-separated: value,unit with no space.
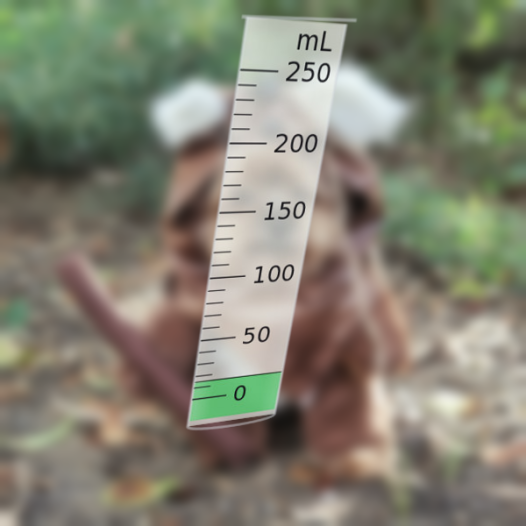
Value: 15,mL
